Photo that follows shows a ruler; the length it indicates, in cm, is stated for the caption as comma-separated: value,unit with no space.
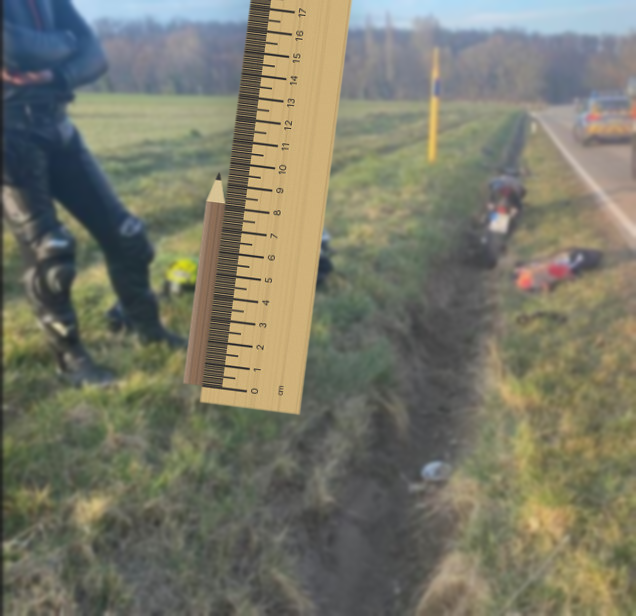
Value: 9.5,cm
